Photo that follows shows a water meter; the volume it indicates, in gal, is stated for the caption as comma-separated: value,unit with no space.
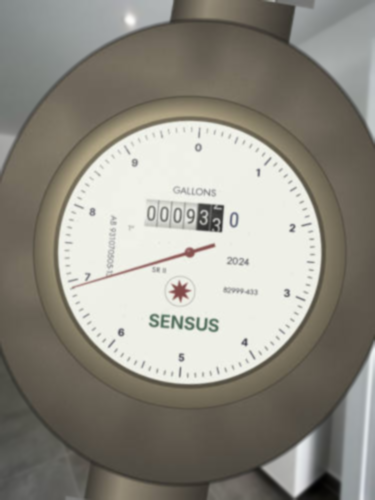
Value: 9326.9,gal
